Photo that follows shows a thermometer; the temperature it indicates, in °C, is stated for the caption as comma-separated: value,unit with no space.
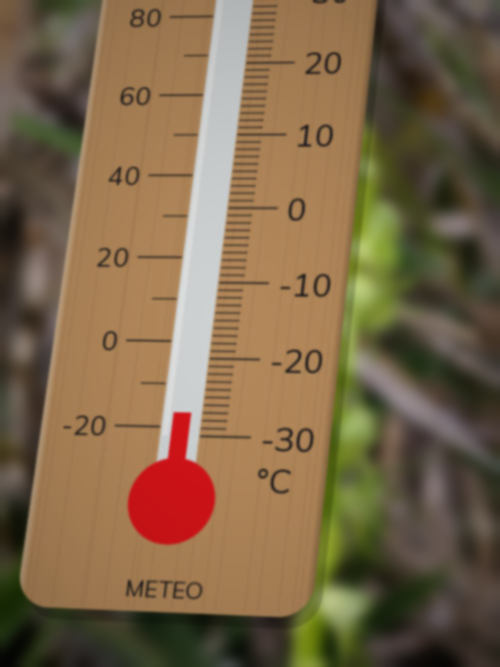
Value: -27,°C
